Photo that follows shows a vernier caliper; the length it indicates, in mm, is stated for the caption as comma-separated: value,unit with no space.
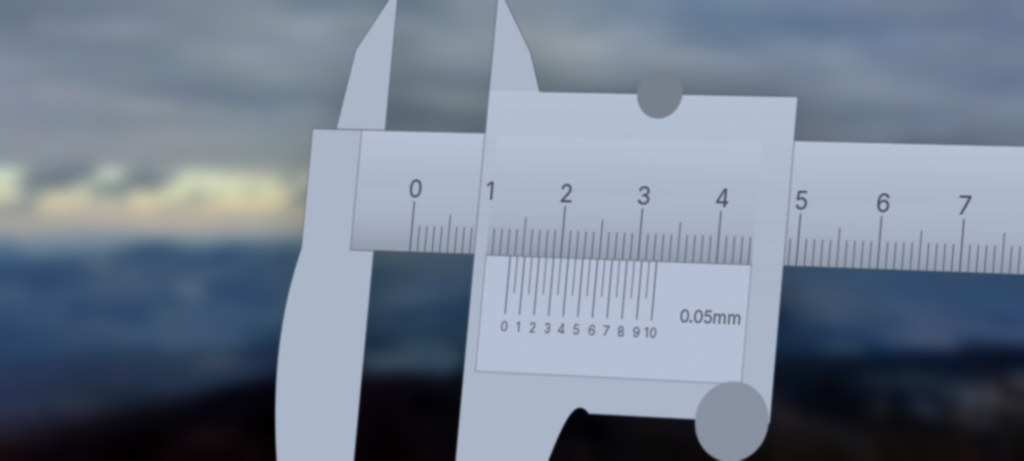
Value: 13.4,mm
